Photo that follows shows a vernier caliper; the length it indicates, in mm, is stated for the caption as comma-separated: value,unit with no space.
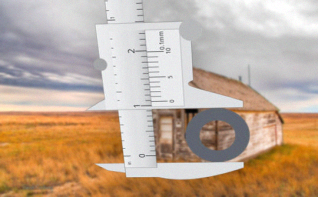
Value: 10.8,mm
